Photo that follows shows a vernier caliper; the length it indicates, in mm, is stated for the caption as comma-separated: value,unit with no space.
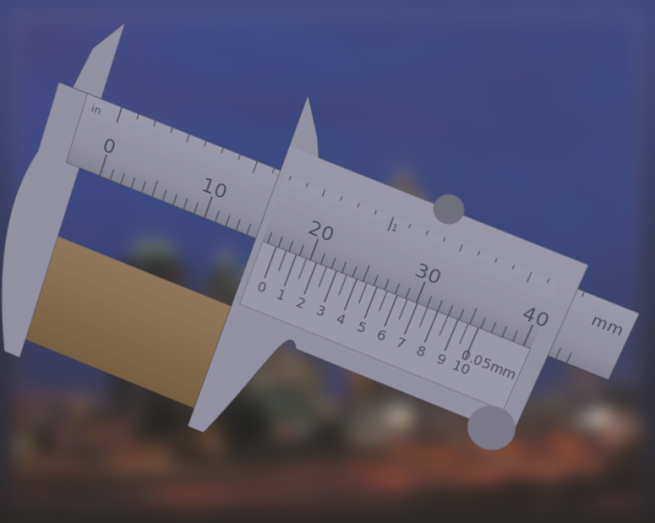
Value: 16.8,mm
